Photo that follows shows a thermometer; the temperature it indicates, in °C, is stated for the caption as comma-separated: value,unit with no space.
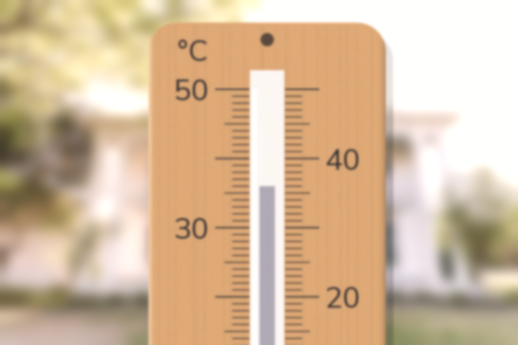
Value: 36,°C
